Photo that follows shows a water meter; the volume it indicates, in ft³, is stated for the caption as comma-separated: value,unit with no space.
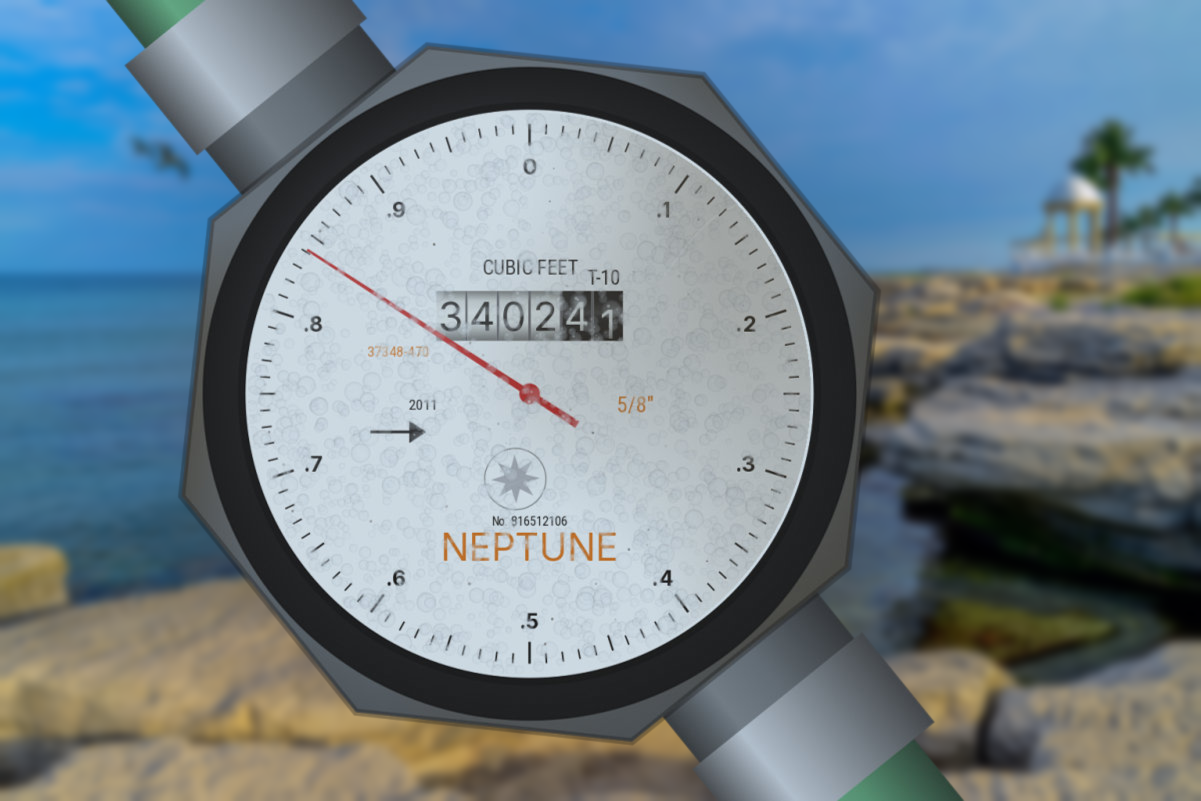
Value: 340240.84,ft³
